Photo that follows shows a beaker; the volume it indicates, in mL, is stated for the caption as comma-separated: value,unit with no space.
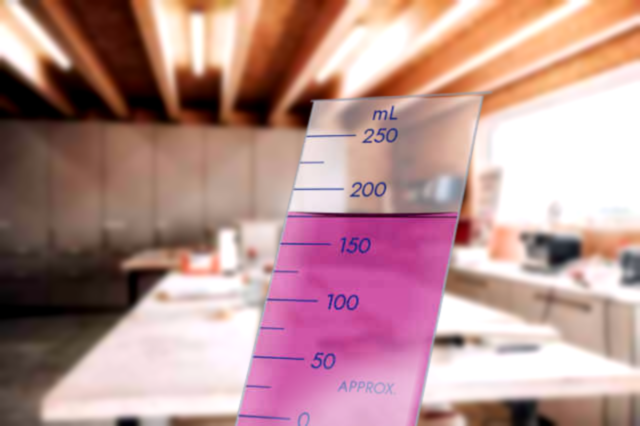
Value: 175,mL
